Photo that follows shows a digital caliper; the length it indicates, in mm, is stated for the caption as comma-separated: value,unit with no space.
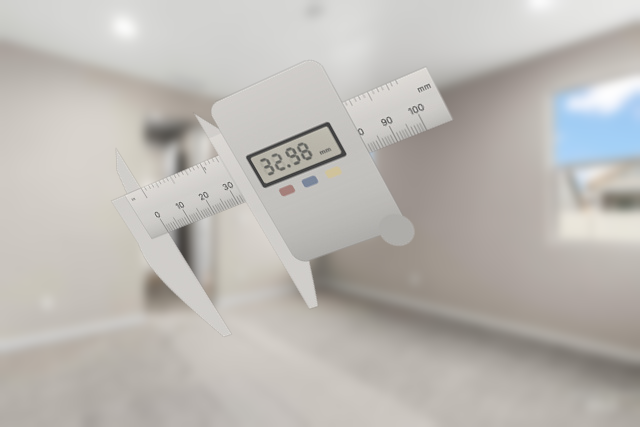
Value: 32.98,mm
